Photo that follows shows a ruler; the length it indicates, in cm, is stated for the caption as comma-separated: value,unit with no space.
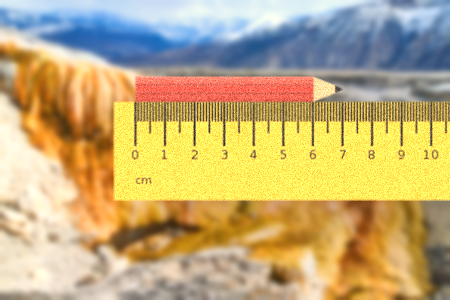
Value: 7,cm
